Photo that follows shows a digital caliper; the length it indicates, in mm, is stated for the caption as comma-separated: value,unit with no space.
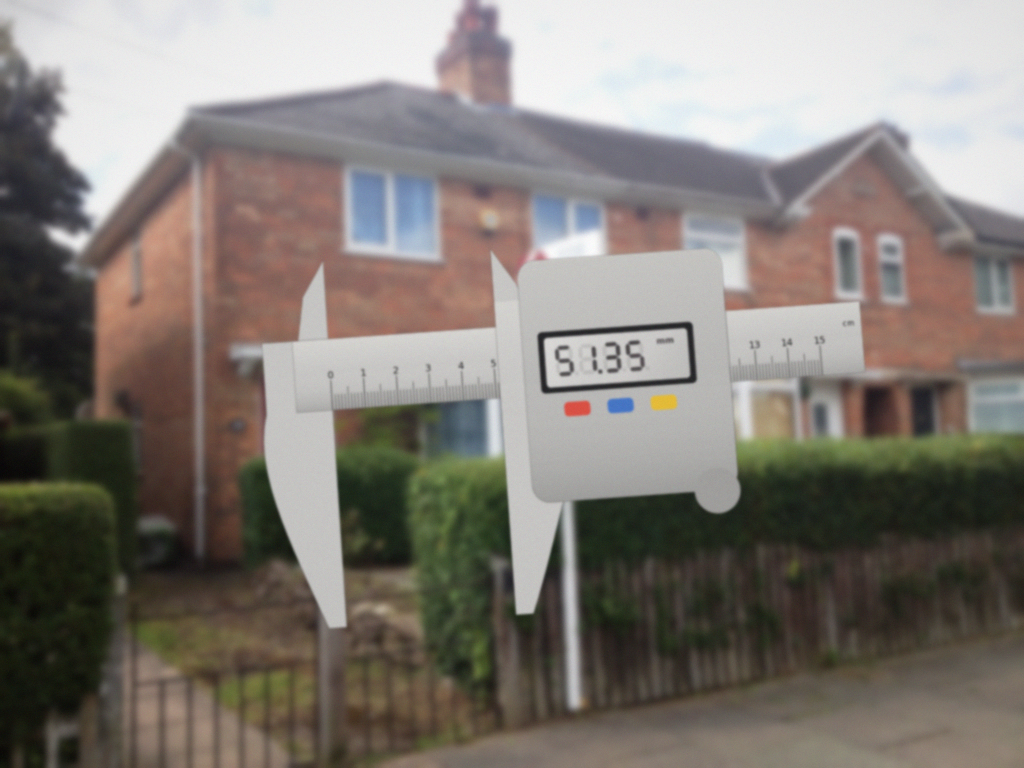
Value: 51.35,mm
